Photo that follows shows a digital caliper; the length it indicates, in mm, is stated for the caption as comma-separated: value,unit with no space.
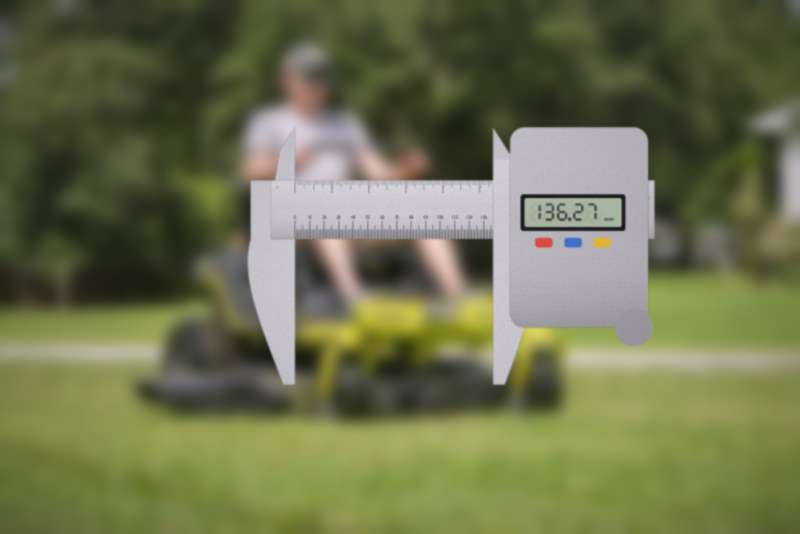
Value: 136.27,mm
